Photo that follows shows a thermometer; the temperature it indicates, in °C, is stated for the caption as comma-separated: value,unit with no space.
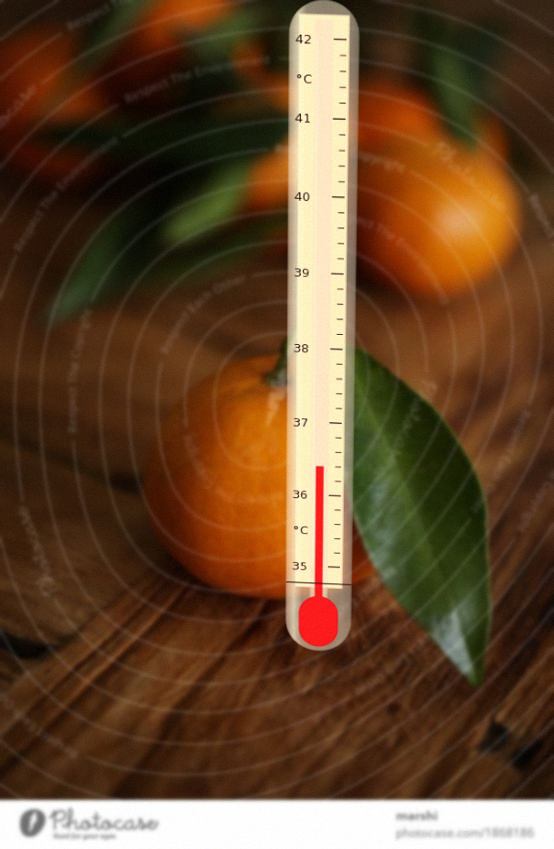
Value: 36.4,°C
